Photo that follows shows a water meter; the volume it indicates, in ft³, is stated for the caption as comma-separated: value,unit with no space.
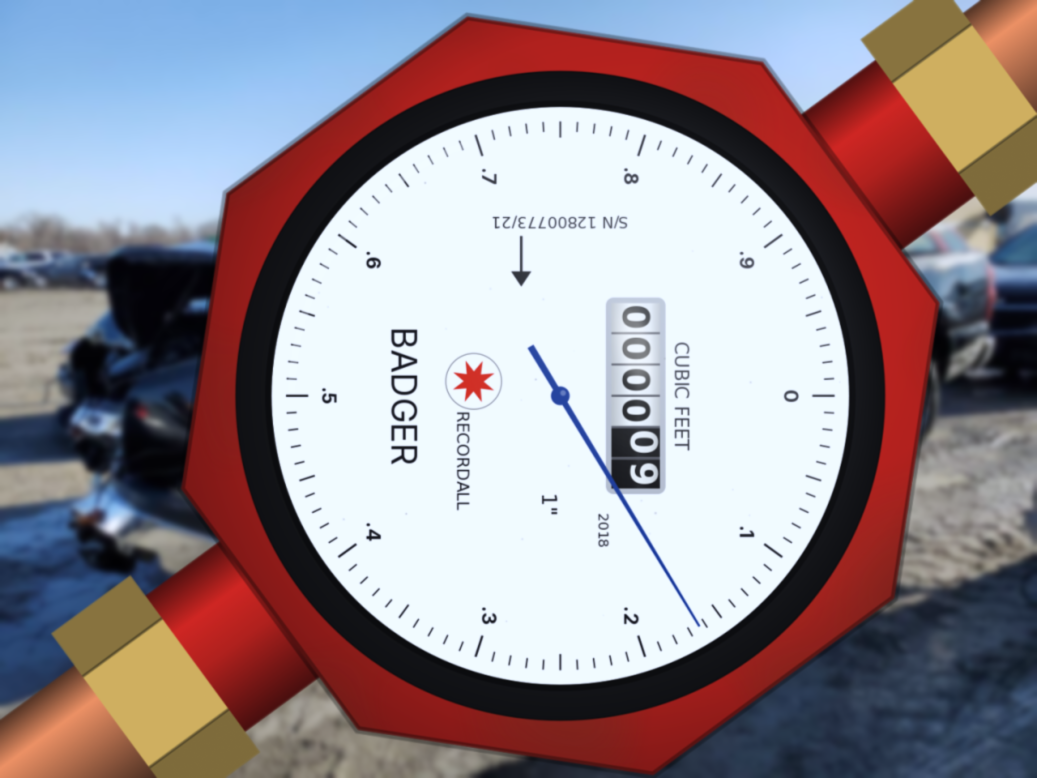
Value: 9.16,ft³
